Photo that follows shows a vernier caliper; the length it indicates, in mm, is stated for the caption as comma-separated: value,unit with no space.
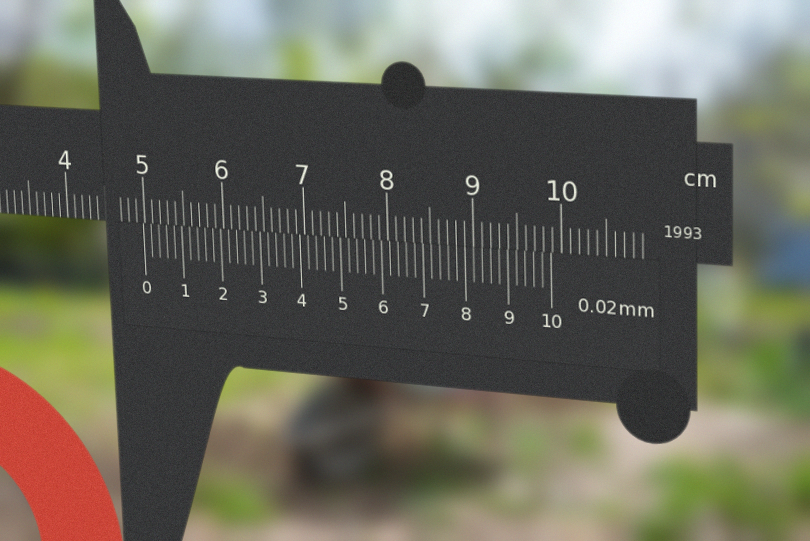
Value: 49.8,mm
